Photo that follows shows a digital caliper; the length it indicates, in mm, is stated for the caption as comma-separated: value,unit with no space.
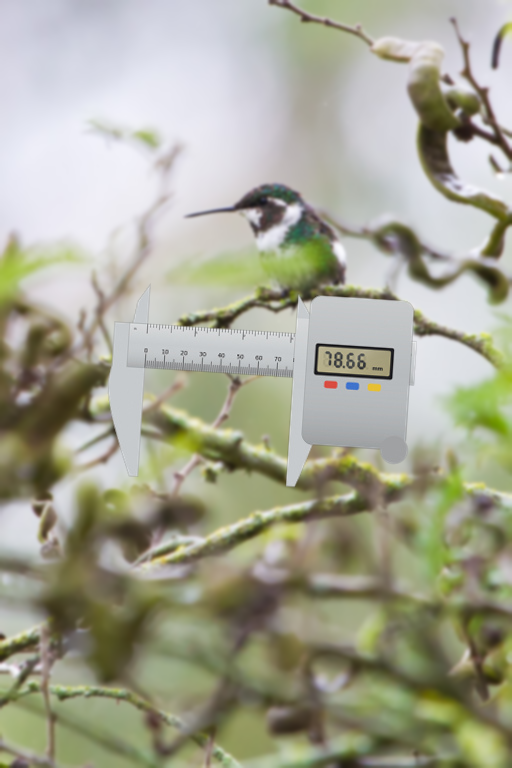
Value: 78.66,mm
